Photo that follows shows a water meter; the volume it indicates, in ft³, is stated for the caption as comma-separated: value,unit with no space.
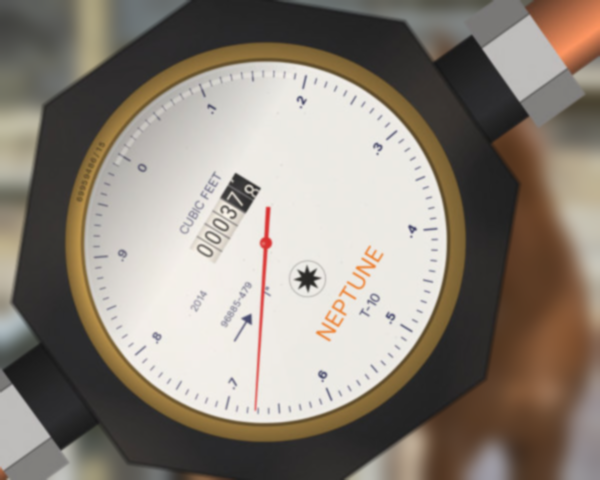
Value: 377.67,ft³
